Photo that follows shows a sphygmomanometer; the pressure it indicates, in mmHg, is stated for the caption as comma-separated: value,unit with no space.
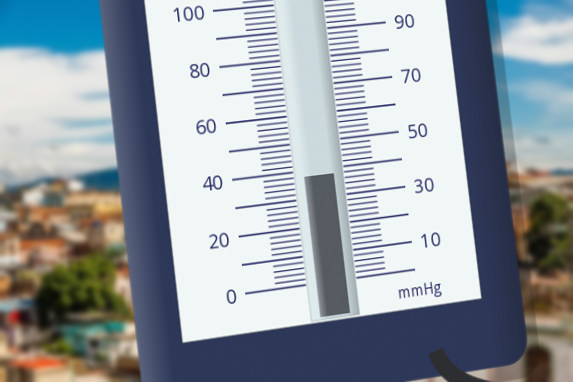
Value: 38,mmHg
